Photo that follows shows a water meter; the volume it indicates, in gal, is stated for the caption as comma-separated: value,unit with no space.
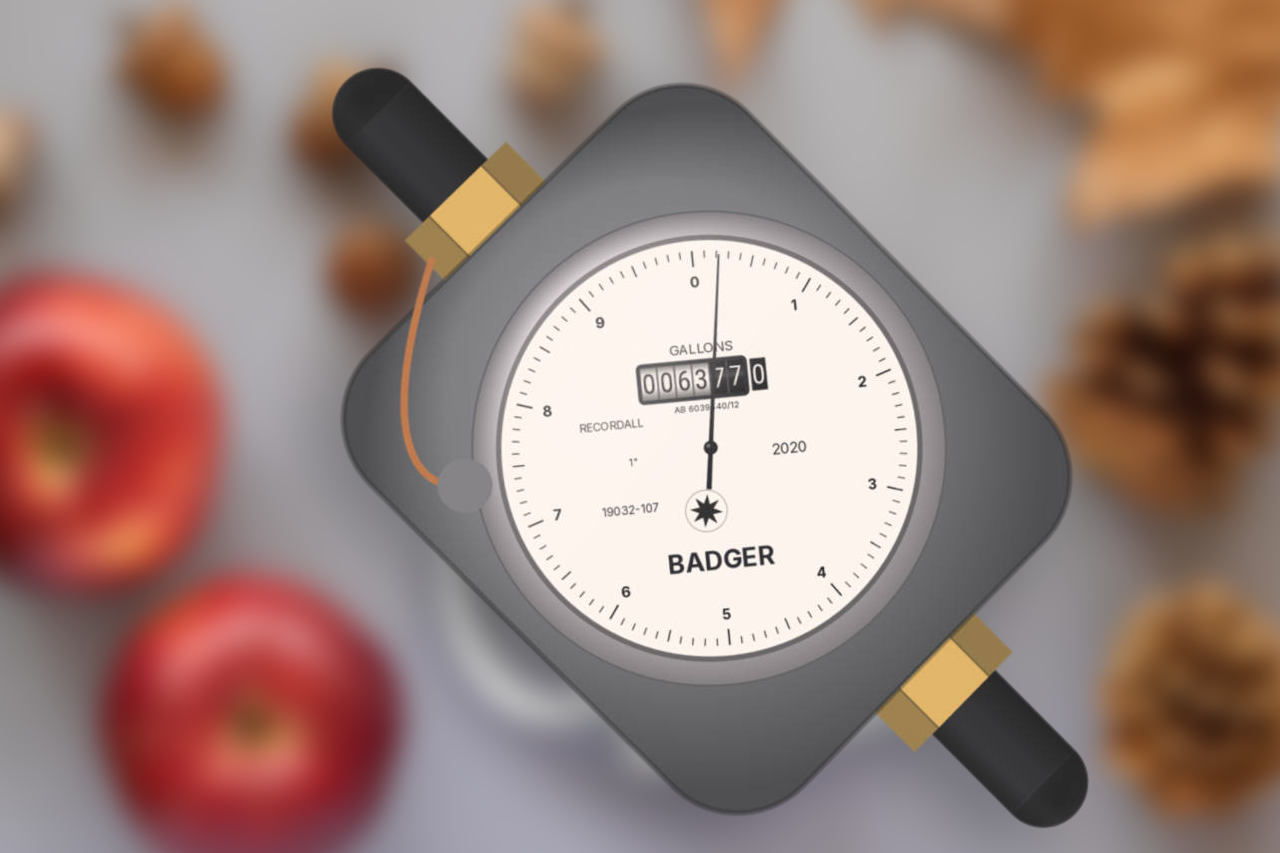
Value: 63770.2,gal
